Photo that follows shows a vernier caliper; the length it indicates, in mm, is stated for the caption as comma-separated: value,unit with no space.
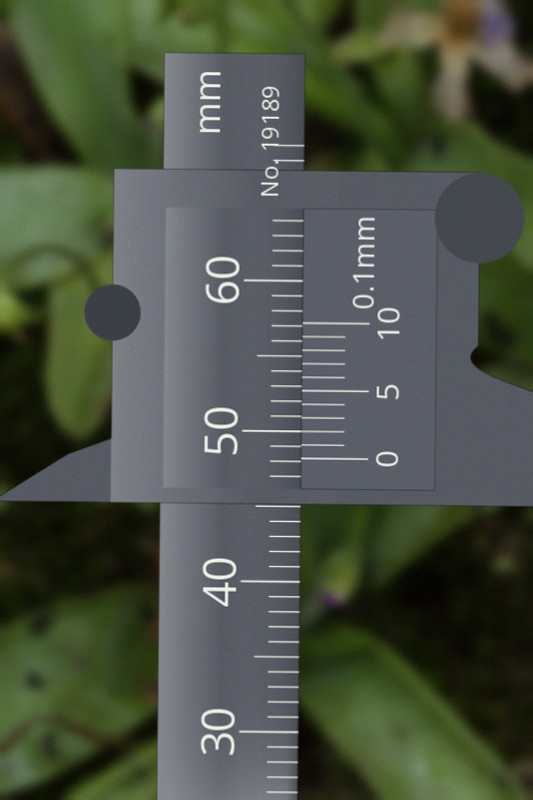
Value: 48.2,mm
